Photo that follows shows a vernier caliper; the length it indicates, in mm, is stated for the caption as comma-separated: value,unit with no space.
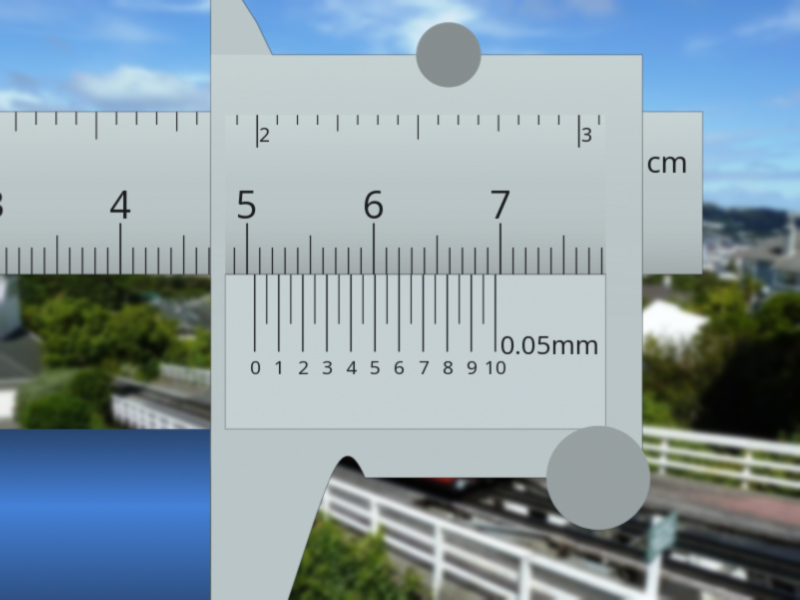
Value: 50.6,mm
